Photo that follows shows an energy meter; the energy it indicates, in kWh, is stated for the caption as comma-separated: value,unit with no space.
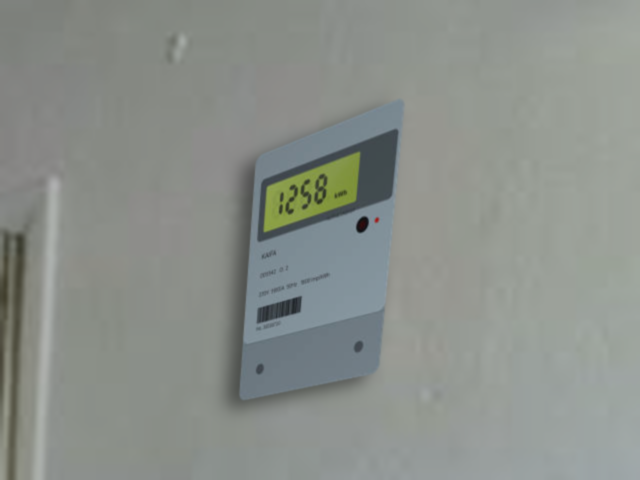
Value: 1258,kWh
